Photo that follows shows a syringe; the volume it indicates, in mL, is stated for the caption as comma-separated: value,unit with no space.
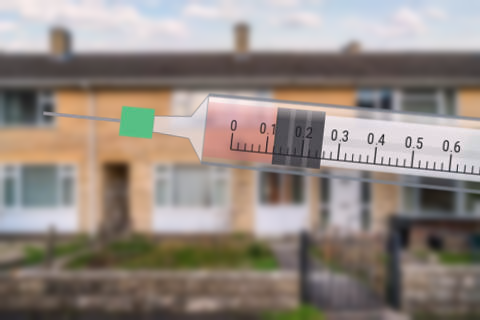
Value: 0.12,mL
